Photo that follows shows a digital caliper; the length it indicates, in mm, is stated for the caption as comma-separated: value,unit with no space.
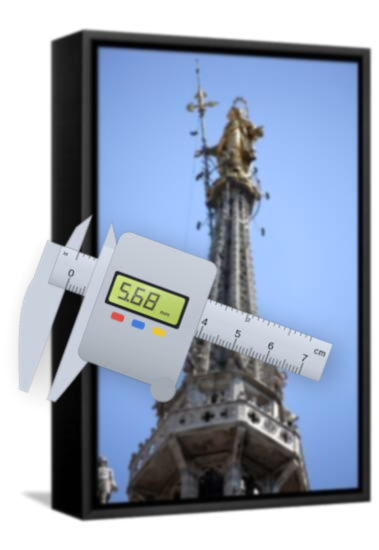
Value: 5.68,mm
